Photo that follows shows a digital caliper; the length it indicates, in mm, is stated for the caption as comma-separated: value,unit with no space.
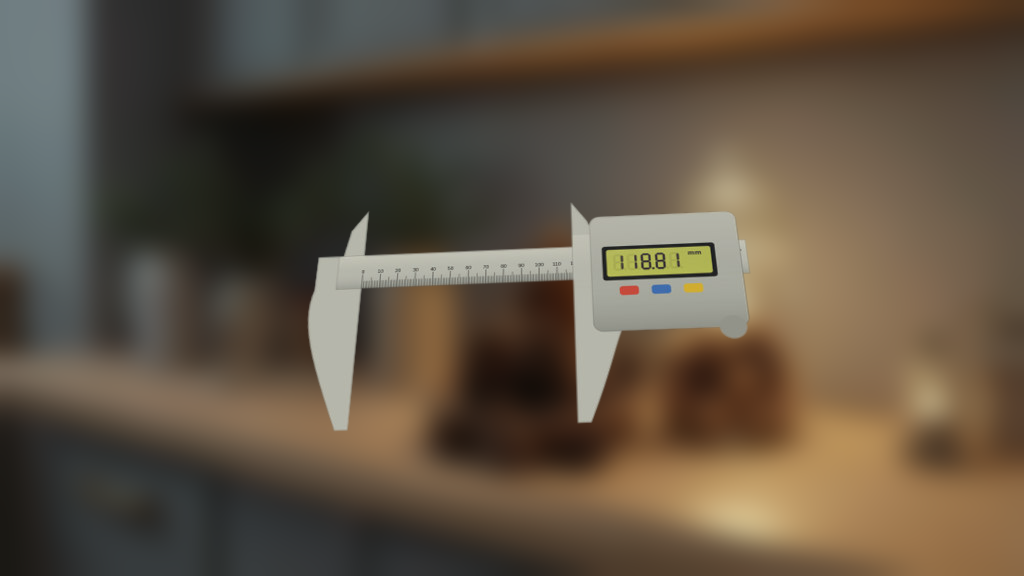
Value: 118.81,mm
